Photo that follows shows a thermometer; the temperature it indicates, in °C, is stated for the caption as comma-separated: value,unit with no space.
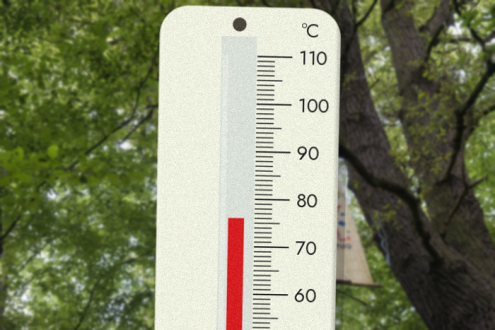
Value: 76,°C
